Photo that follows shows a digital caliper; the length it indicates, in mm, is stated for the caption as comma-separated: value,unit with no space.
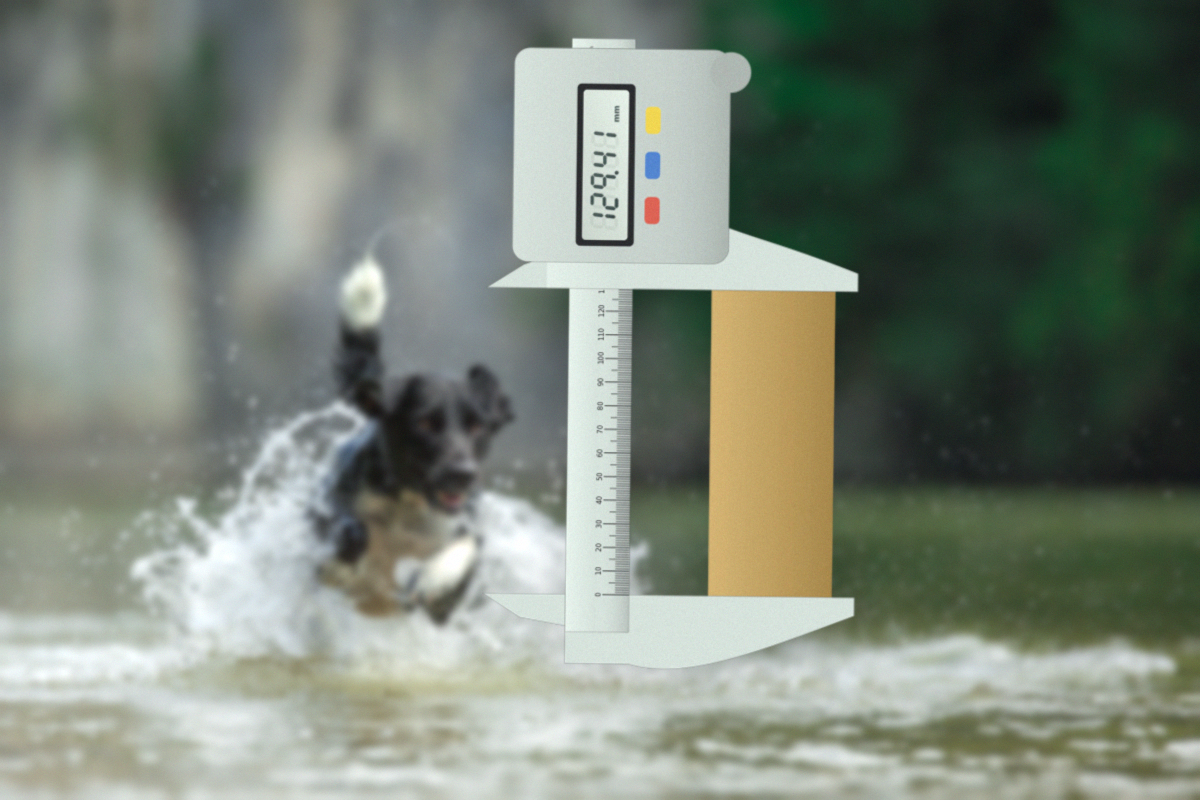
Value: 129.41,mm
